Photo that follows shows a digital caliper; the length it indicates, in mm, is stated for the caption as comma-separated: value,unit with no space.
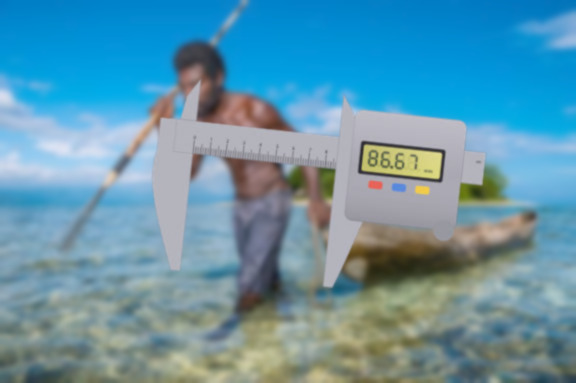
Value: 86.67,mm
